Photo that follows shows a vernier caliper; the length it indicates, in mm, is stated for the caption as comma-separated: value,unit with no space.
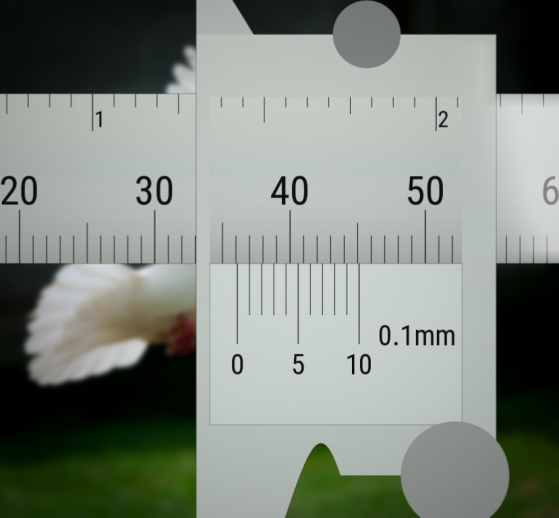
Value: 36.1,mm
